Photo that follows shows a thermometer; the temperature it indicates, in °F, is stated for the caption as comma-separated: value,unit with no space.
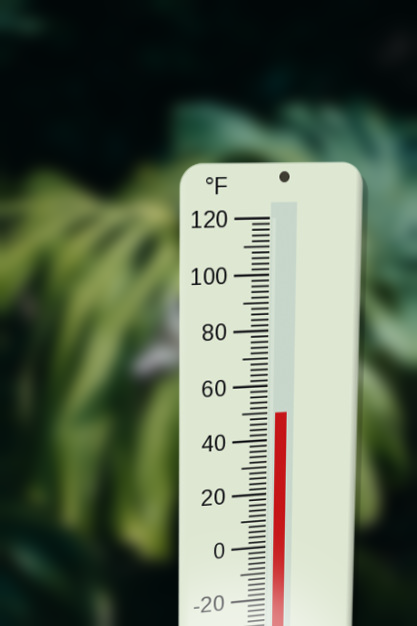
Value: 50,°F
